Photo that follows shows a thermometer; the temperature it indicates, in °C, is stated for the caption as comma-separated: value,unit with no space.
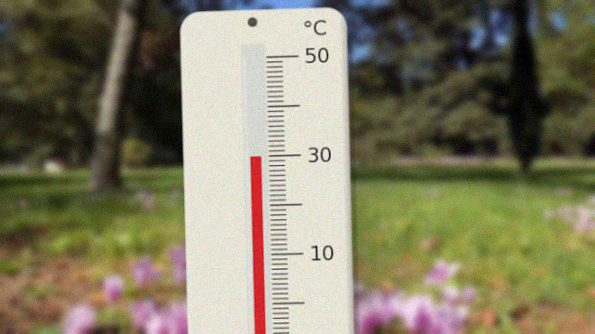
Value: 30,°C
